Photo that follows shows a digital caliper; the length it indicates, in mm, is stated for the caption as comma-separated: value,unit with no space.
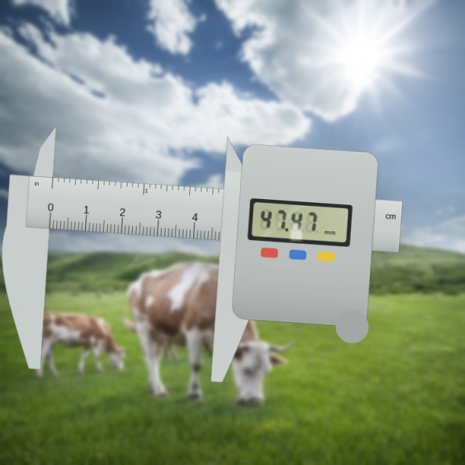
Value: 47.47,mm
